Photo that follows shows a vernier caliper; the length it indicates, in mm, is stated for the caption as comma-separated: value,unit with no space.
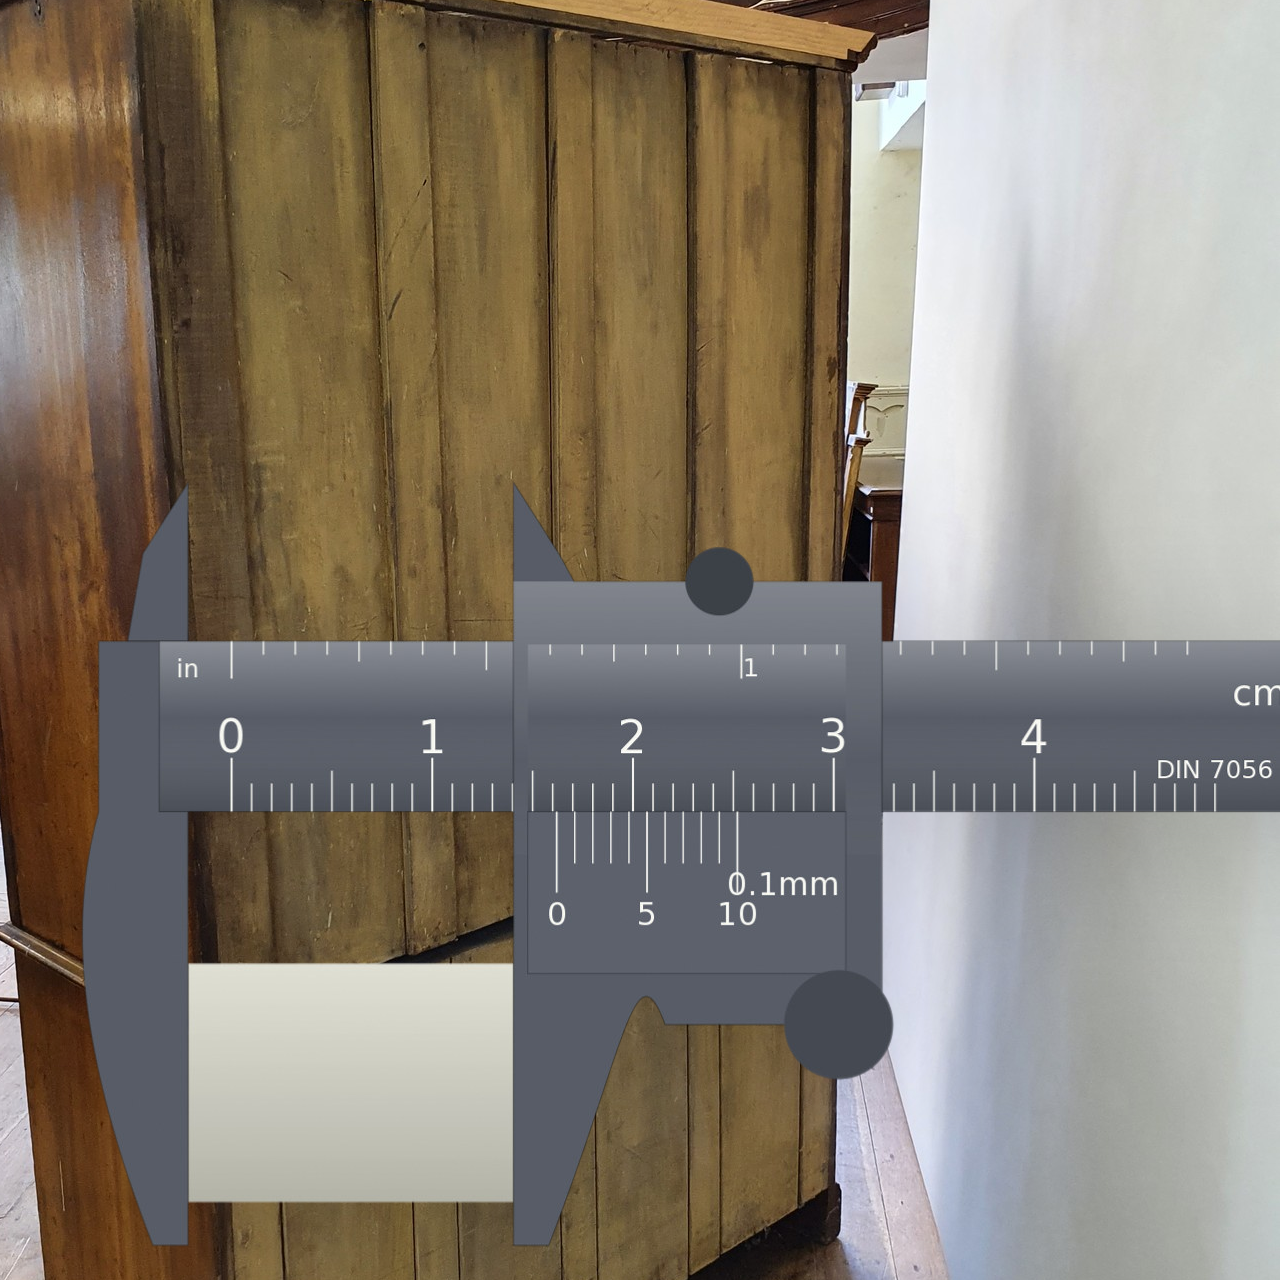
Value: 16.2,mm
